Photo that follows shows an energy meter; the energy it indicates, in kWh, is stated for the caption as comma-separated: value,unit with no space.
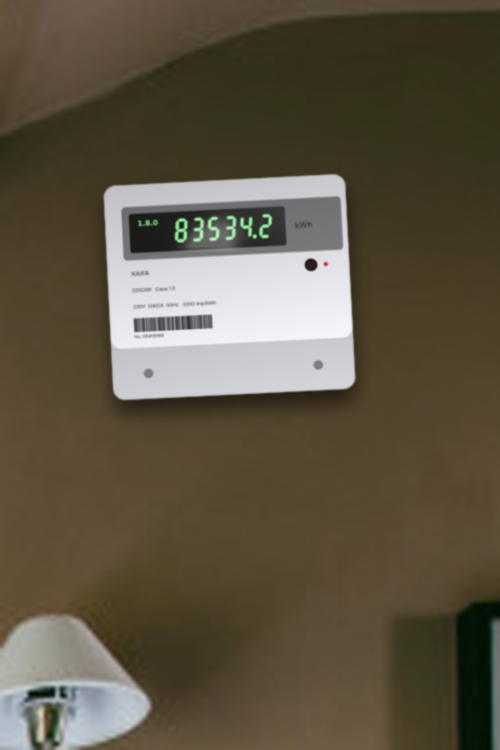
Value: 83534.2,kWh
